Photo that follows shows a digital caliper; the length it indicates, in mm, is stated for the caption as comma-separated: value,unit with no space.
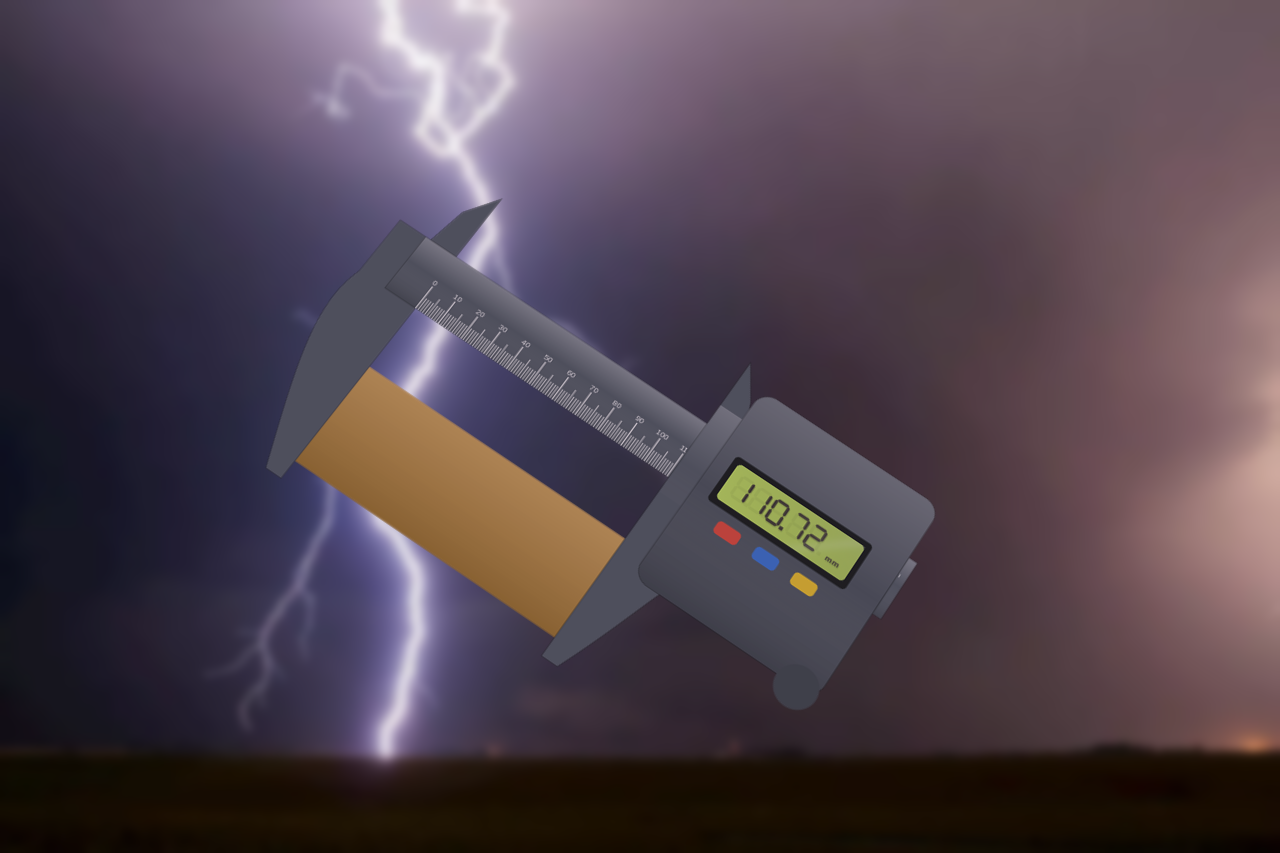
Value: 110.72,mm
